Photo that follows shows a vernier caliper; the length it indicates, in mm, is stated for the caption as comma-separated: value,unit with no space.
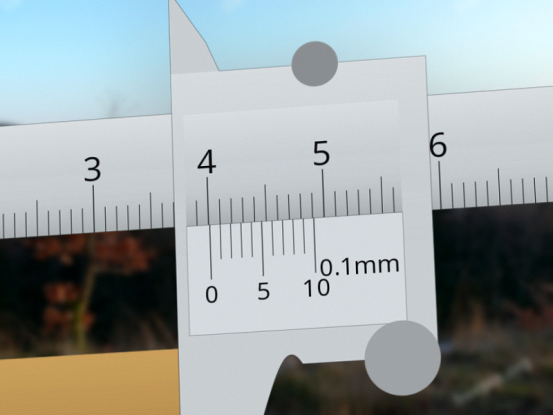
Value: 40.1,mm
